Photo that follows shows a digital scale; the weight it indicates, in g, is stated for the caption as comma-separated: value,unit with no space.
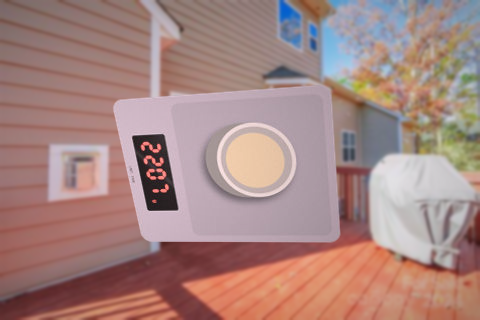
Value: 2207,g
